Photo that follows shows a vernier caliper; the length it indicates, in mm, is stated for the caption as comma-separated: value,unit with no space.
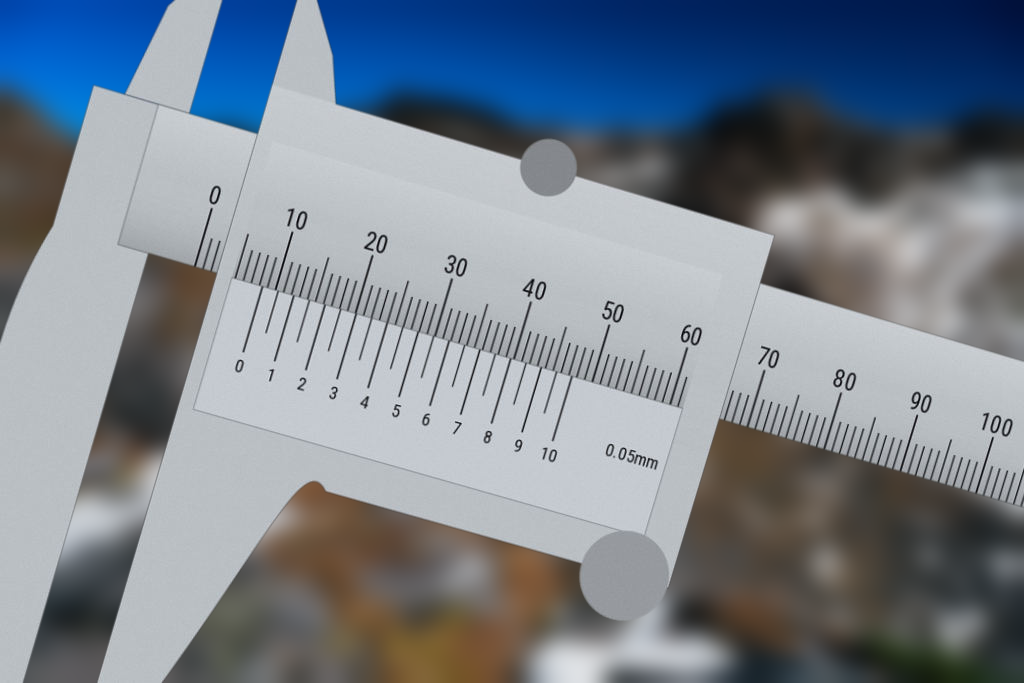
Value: 8.4,mm
